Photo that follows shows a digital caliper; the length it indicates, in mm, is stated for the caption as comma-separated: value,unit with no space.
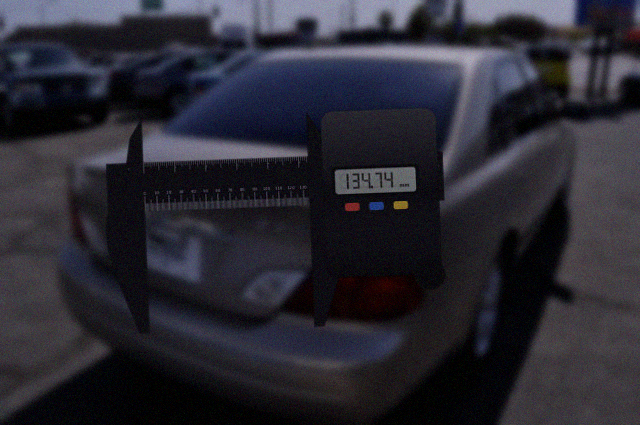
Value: 134.74,mm
